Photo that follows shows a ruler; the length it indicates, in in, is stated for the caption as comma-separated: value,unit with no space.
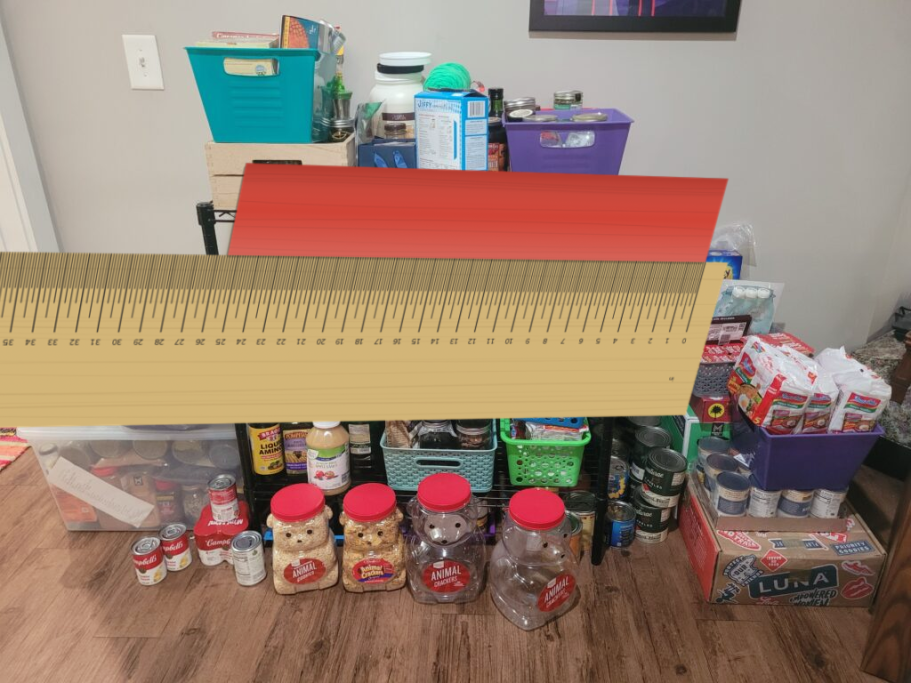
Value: 25.5,in
